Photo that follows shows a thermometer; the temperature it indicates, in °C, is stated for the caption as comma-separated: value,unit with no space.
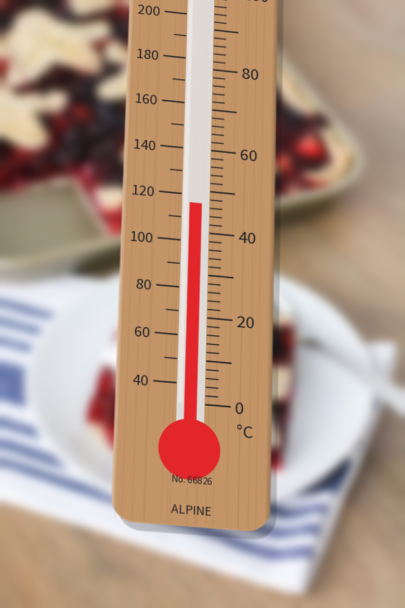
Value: 47,°C
